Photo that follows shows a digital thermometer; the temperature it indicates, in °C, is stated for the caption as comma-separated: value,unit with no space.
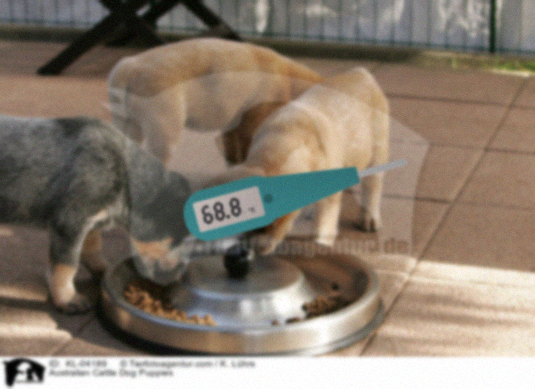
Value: 68.8,°C
